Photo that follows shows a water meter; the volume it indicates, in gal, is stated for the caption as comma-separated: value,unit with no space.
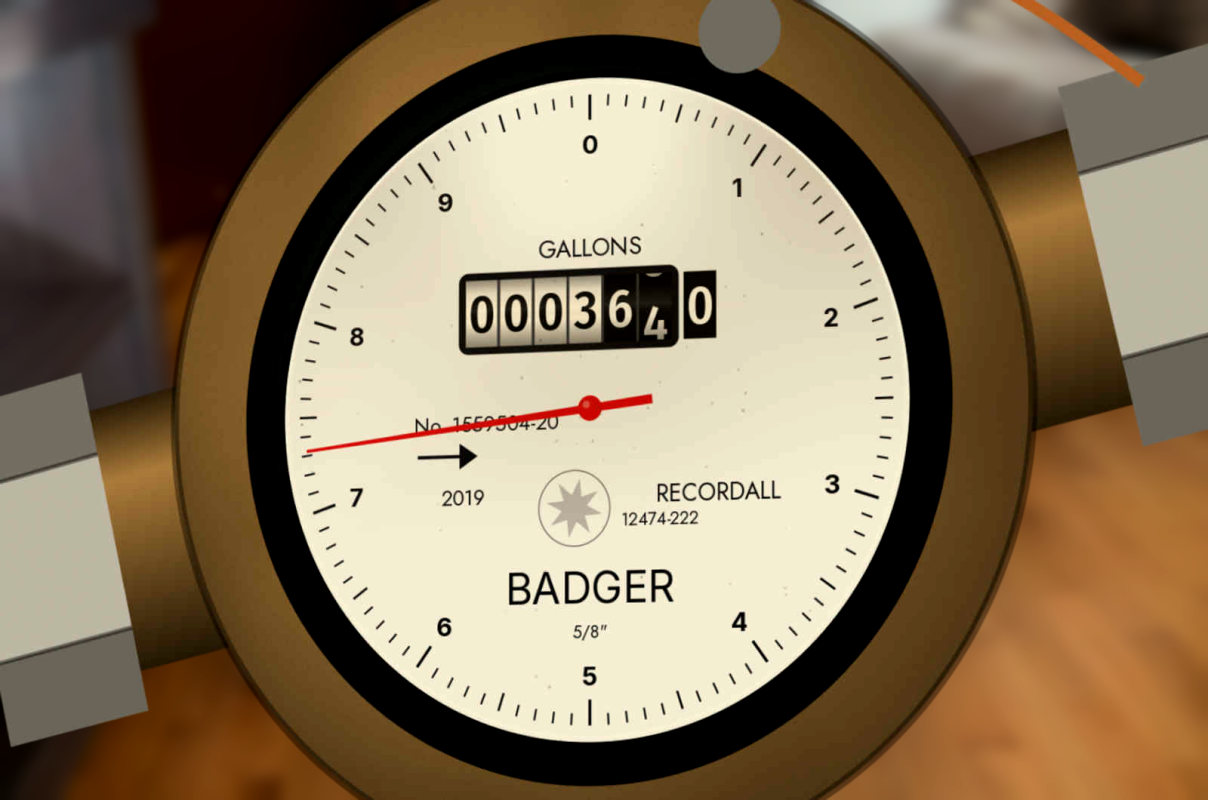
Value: 3637.3,gal
